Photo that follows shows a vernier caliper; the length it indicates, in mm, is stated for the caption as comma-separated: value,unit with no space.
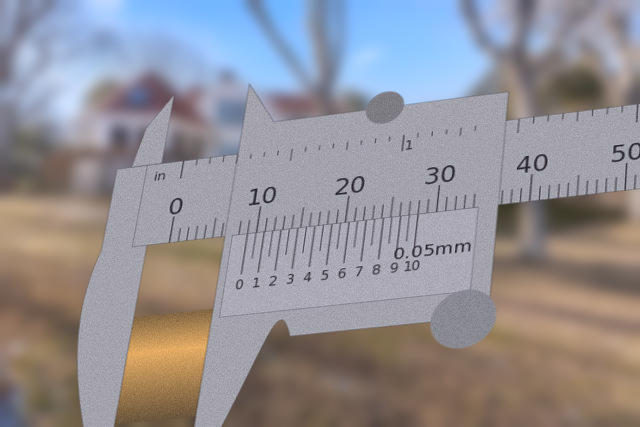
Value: 9.0,mm
